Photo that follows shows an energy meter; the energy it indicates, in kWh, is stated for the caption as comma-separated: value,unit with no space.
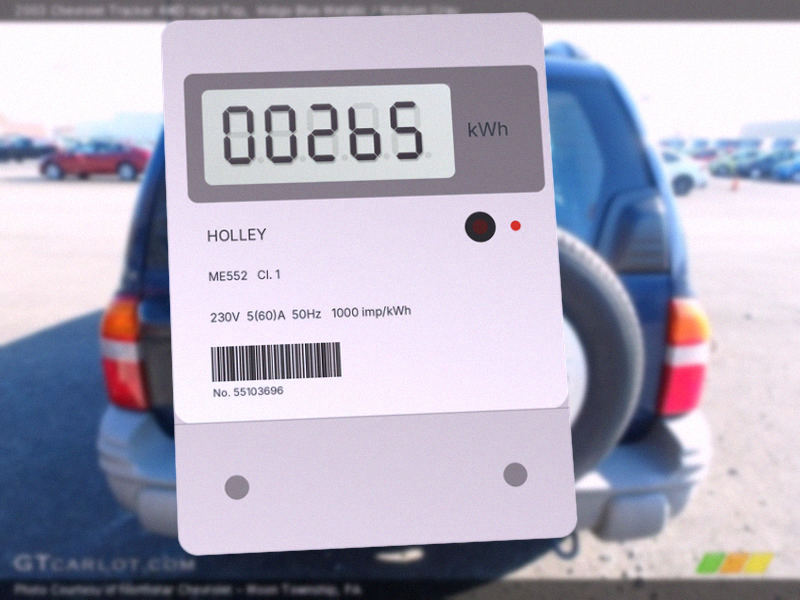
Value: 265,kWh
